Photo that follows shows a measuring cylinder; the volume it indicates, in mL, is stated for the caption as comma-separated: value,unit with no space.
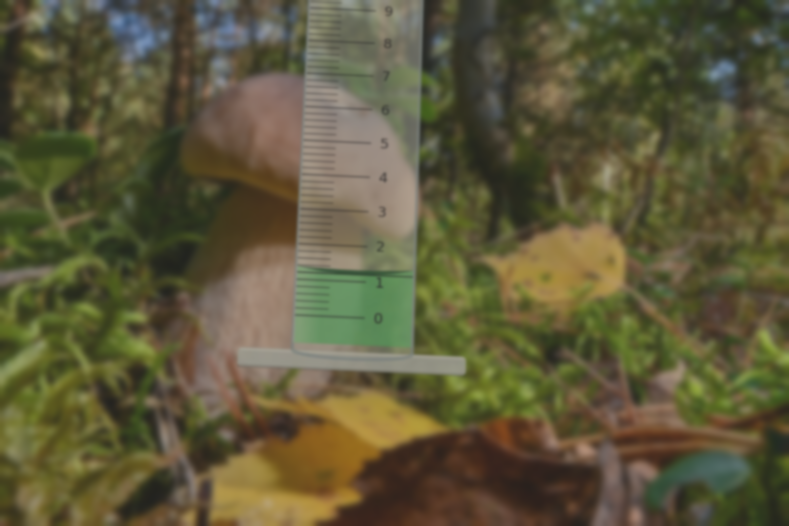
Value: 1.2,mL
